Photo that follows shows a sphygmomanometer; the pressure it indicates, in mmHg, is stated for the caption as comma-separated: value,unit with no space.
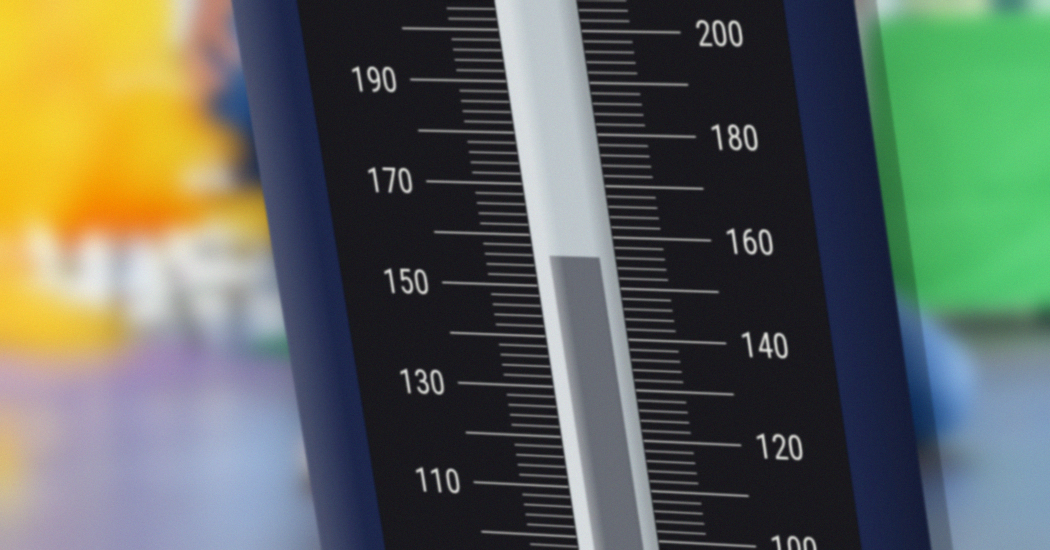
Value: 156,mmHg
